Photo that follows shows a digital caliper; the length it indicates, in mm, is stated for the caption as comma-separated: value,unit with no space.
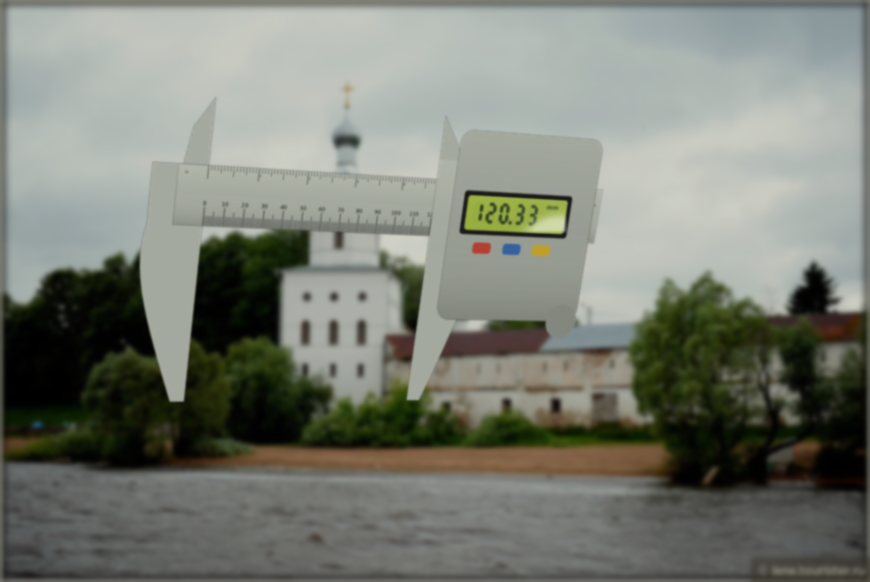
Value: 120.33,mm
